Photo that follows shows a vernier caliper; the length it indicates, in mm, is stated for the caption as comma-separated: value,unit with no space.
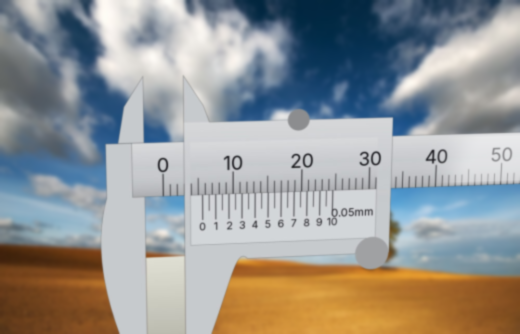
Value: 5.6,mm
